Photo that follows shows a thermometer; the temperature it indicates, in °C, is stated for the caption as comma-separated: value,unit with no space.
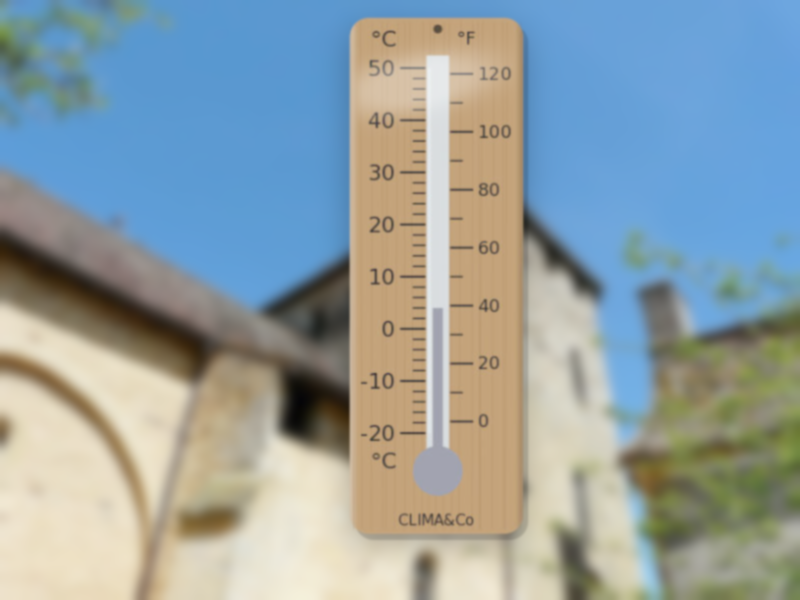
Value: 4,°C
